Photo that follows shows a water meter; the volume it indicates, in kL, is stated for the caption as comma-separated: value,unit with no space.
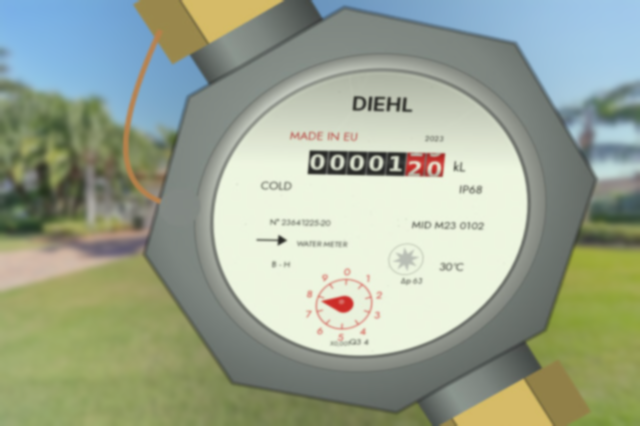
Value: 1.197,kL
